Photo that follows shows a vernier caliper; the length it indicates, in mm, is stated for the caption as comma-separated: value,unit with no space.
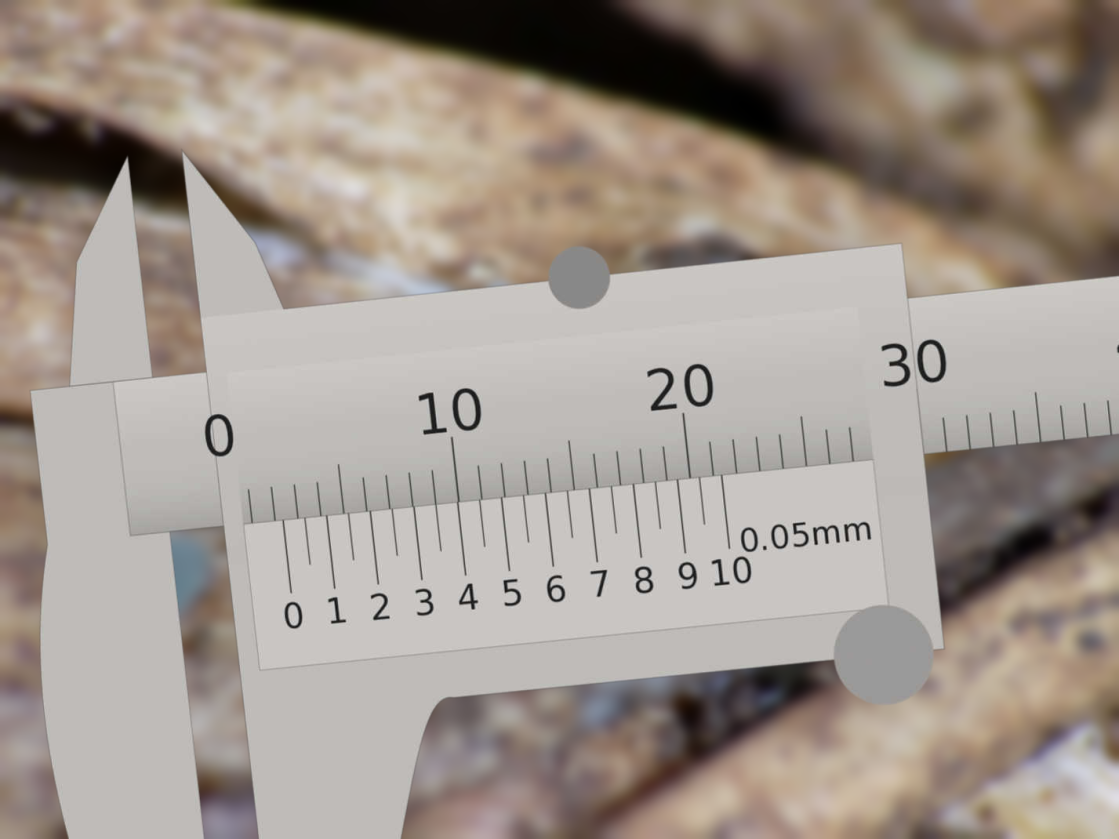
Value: 2.35,mm
